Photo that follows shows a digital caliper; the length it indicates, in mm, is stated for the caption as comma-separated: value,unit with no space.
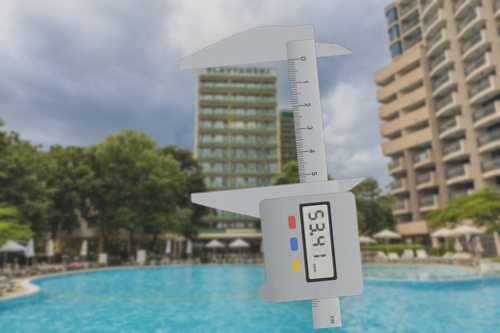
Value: 53.41,mm
